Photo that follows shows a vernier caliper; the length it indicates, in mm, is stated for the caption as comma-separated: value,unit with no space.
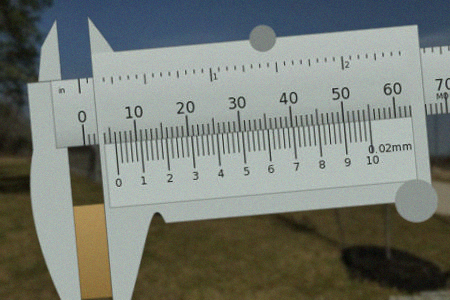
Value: 6.0,mm
